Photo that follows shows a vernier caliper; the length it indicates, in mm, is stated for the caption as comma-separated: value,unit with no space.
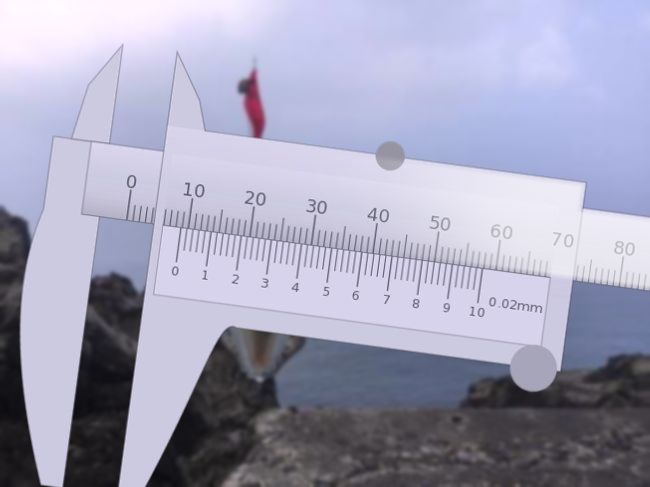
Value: 8.8,mm
